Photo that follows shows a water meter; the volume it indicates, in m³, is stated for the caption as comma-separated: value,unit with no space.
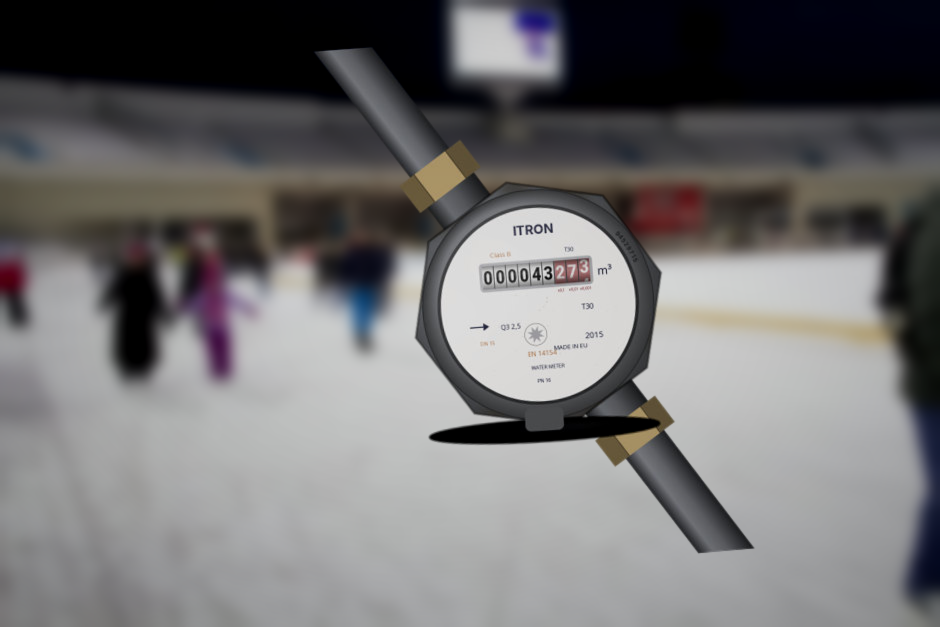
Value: 43.273,m³
